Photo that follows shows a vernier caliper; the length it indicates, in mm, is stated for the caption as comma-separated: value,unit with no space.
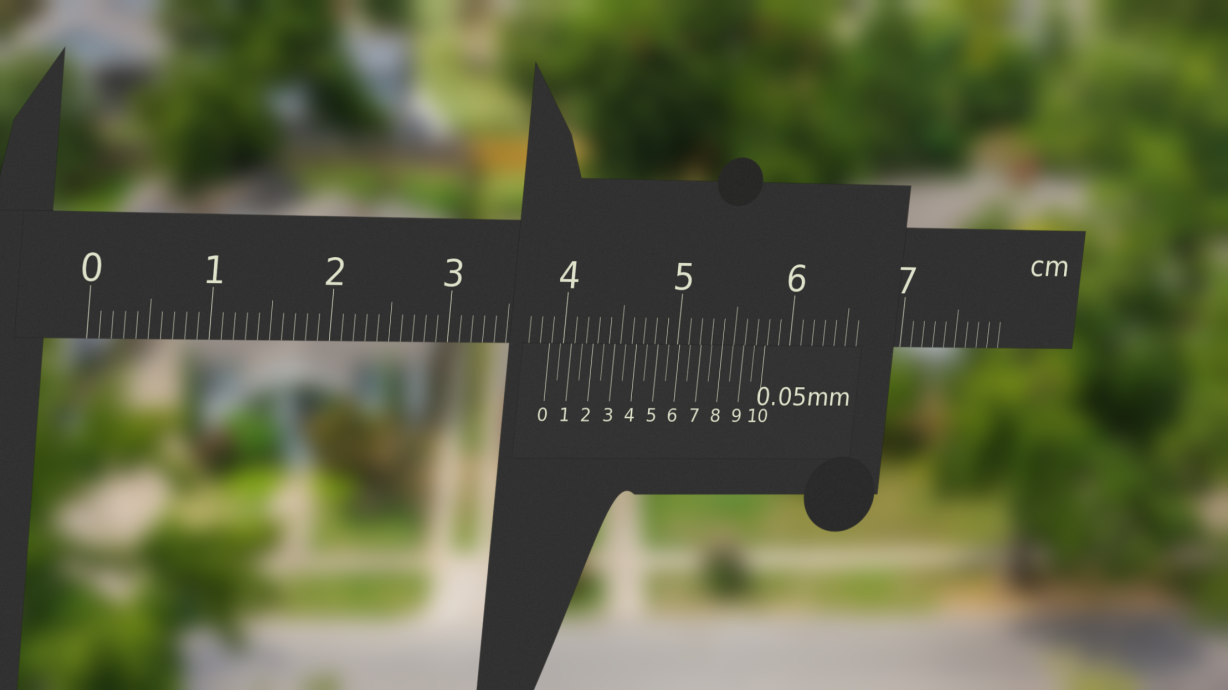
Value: 38.8,mm
